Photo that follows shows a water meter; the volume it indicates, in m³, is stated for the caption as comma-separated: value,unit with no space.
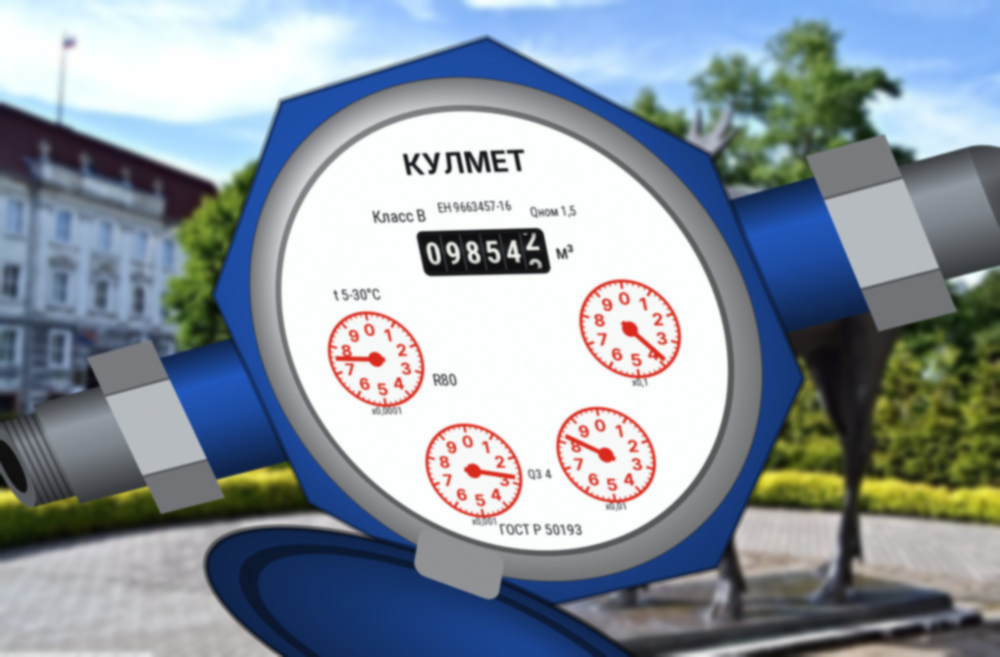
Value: 98542.3827,m³
